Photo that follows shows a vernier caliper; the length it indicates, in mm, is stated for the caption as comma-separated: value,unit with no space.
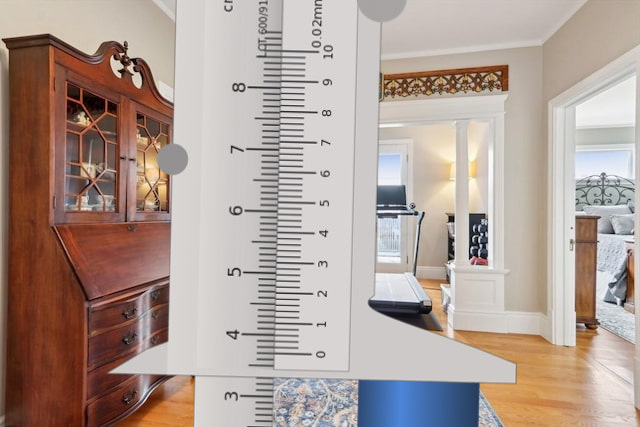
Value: 37.0,mm
